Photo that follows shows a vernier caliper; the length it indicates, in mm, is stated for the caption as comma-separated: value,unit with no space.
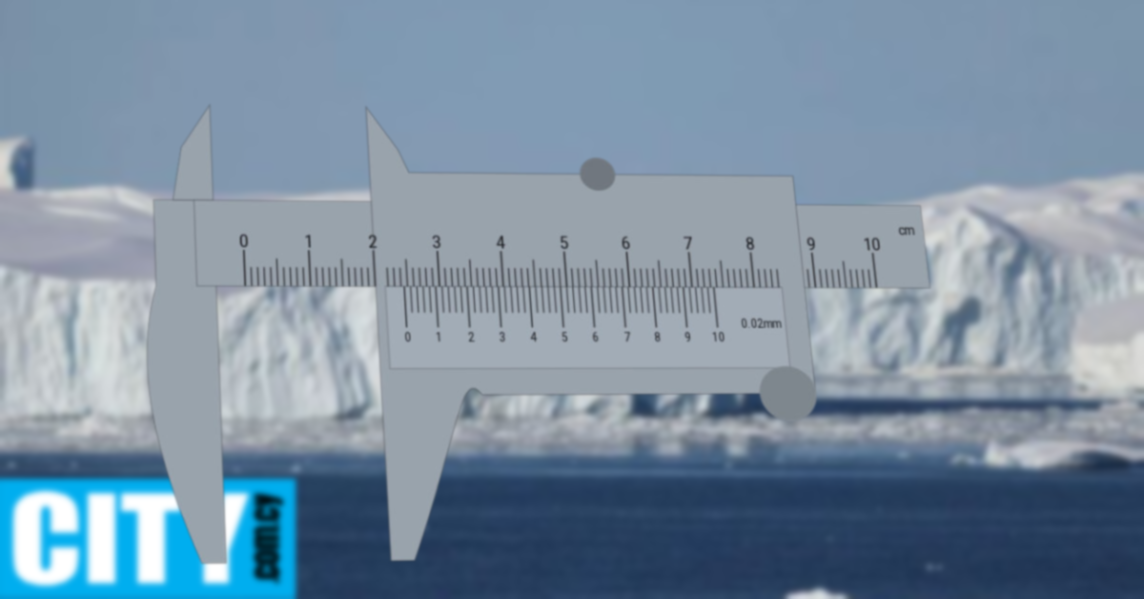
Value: 24.5,mm
